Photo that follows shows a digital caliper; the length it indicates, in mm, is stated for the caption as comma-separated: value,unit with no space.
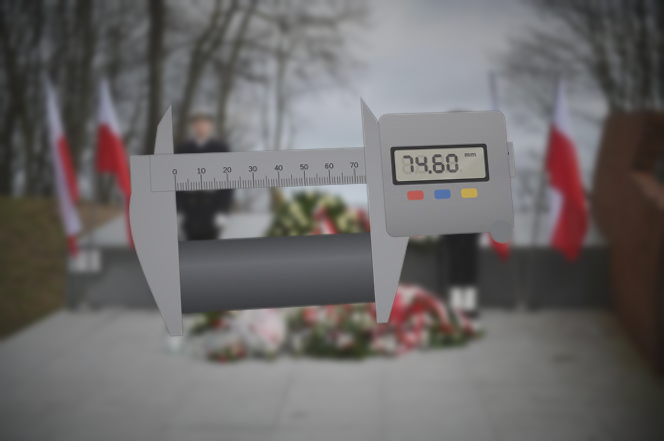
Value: 74.60,mm
